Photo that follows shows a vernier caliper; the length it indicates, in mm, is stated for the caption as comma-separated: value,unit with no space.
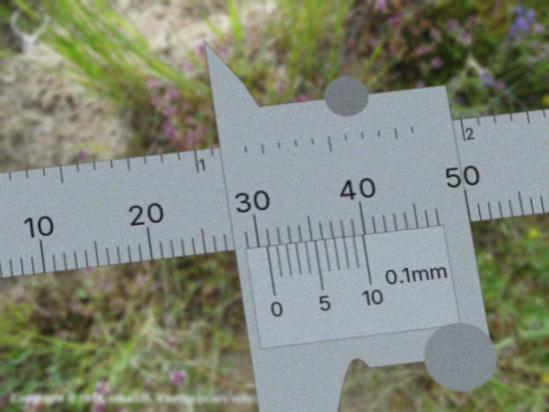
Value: 30.8,mm
